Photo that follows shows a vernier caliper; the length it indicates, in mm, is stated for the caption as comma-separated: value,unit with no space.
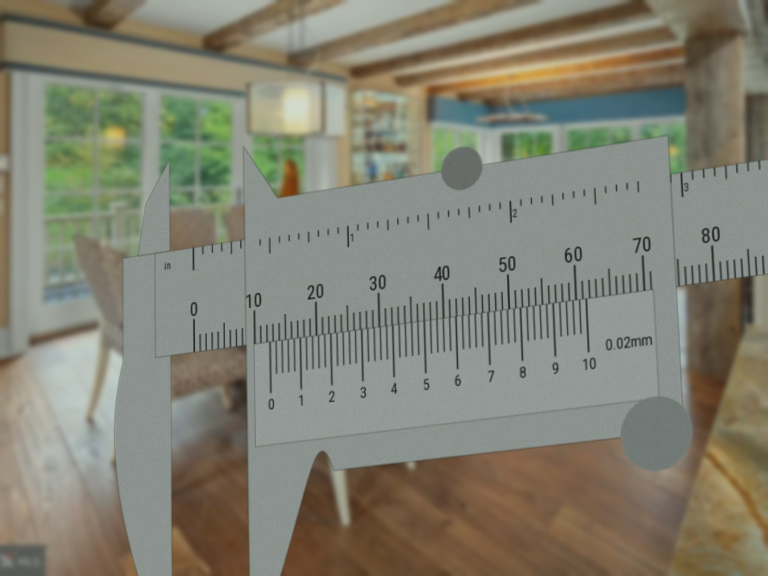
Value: 12.5,mm
